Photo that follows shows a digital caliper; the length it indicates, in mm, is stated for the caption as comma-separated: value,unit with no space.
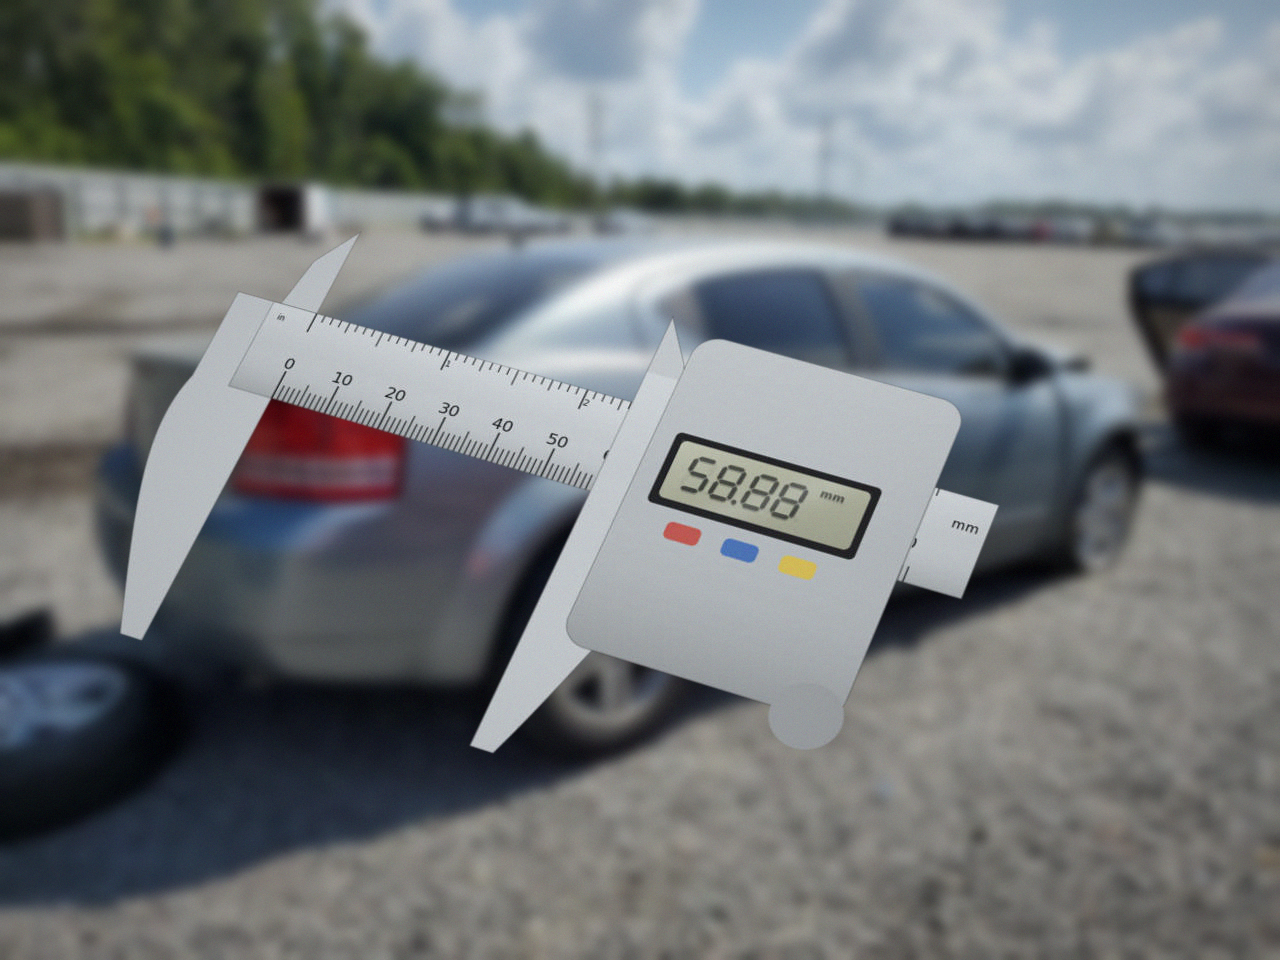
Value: 58.88,mm
